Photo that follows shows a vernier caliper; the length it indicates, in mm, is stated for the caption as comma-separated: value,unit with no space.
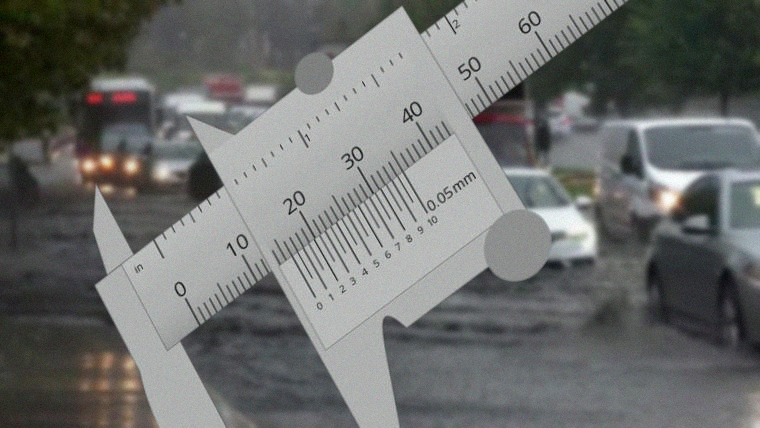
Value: 16.0,mm
